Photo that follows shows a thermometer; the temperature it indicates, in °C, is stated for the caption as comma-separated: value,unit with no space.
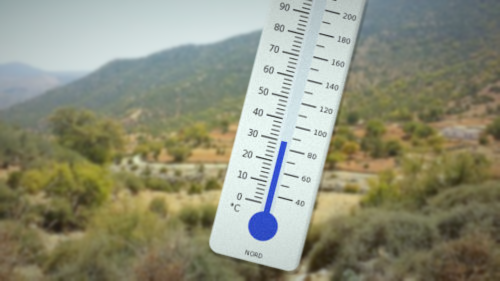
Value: 30,°C
